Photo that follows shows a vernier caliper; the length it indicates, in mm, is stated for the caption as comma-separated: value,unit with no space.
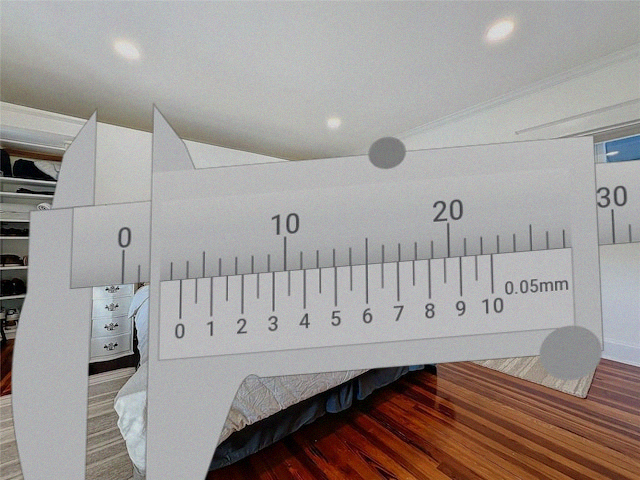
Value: 3.6,mm
